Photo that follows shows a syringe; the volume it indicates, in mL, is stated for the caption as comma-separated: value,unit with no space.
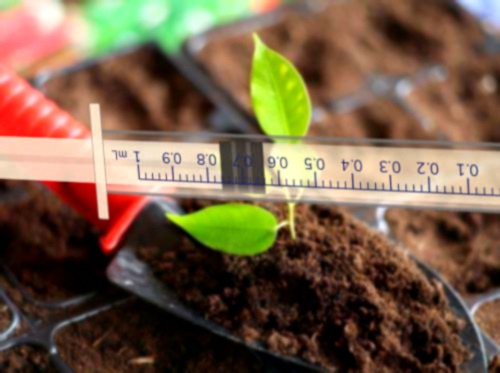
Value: 0.64,mL
